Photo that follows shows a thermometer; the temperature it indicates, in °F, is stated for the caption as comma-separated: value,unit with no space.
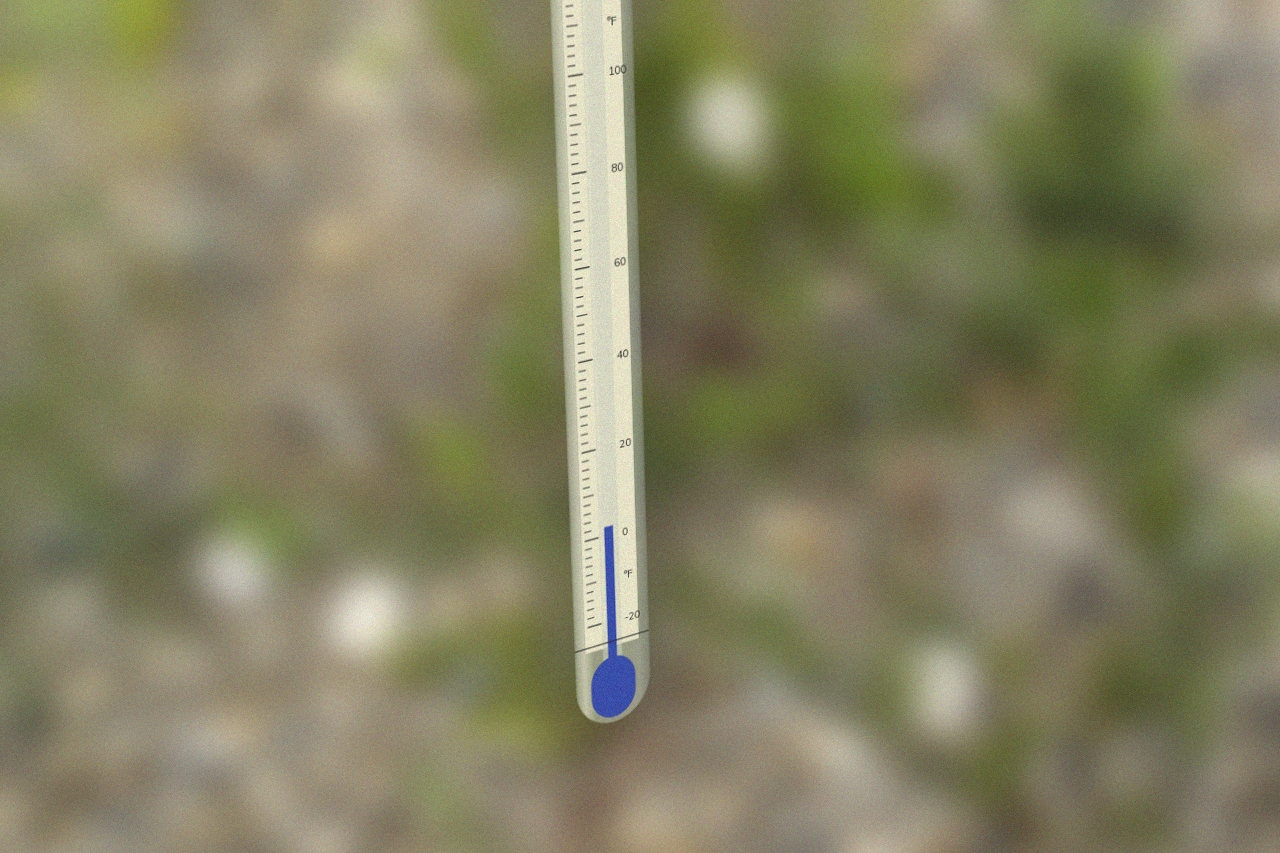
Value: 2,°F
